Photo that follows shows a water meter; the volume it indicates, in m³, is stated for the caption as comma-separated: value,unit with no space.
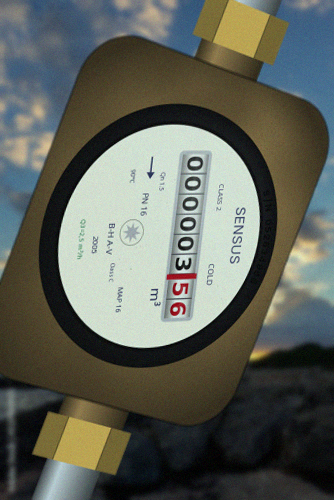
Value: 3.56,m³
